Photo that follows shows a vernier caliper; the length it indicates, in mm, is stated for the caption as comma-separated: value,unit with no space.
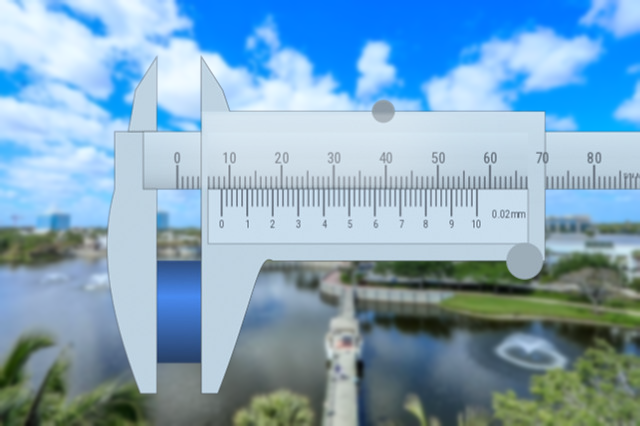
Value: 8.5,mm
